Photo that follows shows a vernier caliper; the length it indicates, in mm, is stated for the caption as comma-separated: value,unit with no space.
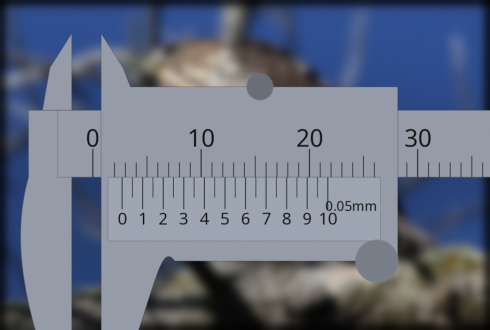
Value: 2.7,mm
